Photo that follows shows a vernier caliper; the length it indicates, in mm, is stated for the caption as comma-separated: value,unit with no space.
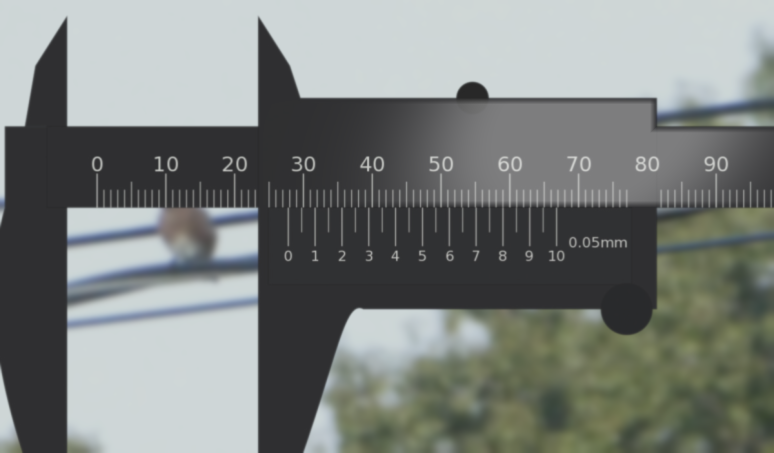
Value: 27.8,mm
